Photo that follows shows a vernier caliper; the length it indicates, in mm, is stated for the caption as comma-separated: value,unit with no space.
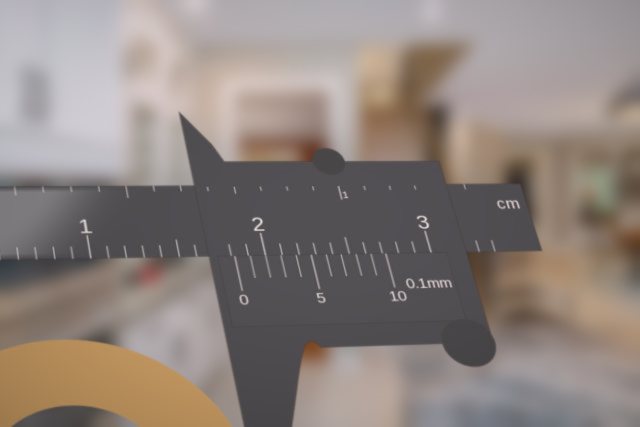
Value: 18.2,mm
